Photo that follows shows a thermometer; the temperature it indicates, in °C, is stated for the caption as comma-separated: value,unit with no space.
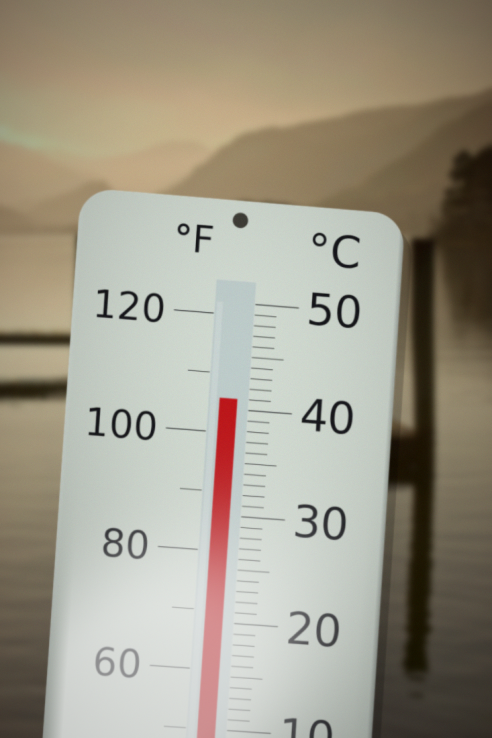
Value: 41,°C
